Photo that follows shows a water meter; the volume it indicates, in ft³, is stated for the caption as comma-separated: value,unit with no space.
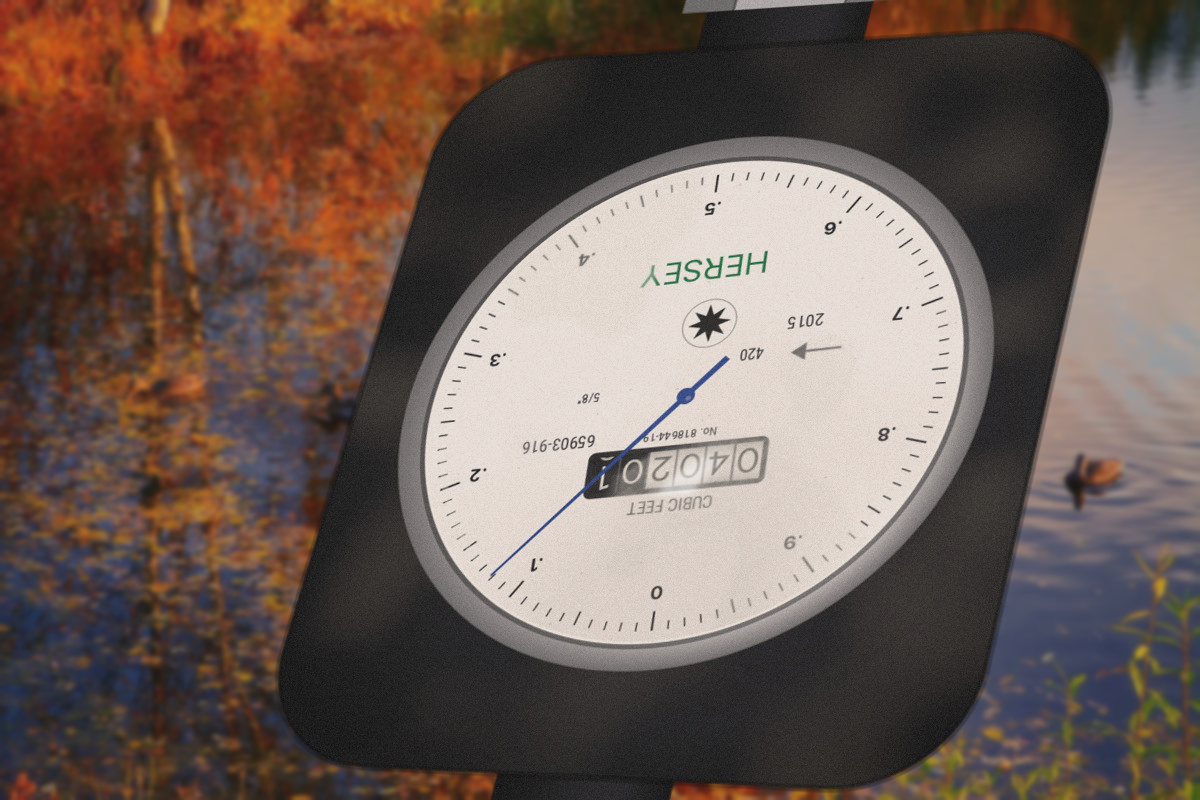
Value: 40201.12,ft³
